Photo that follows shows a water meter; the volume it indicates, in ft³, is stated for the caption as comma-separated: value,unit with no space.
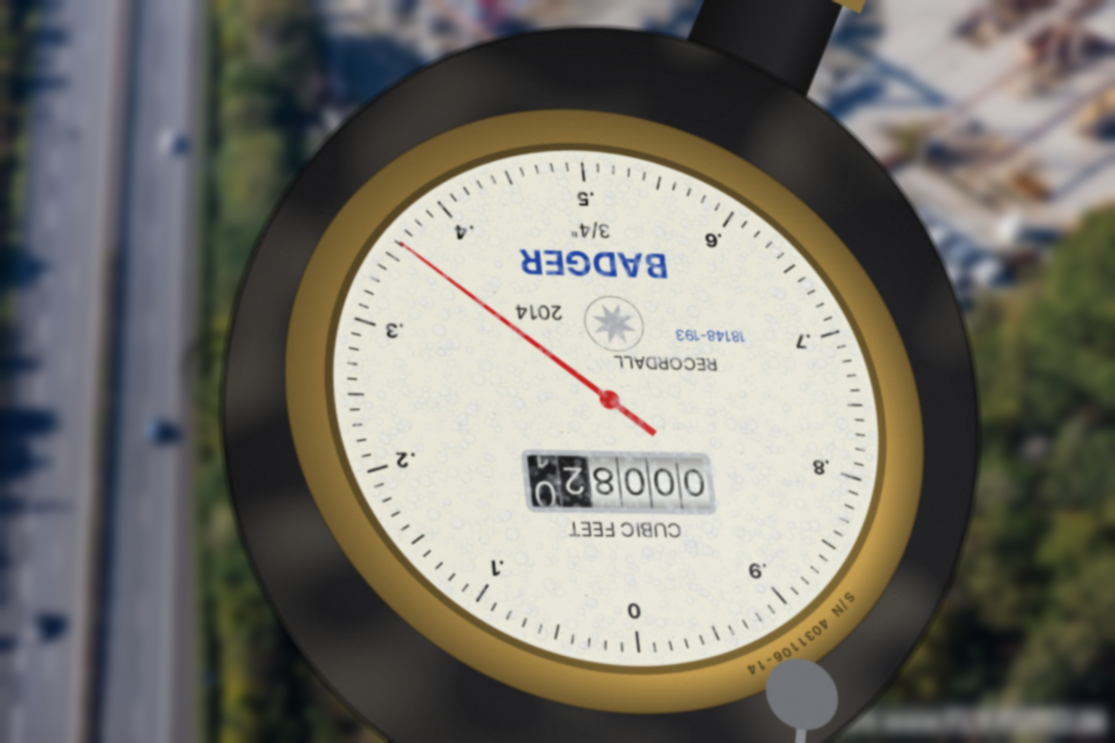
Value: 820.36,ft³
